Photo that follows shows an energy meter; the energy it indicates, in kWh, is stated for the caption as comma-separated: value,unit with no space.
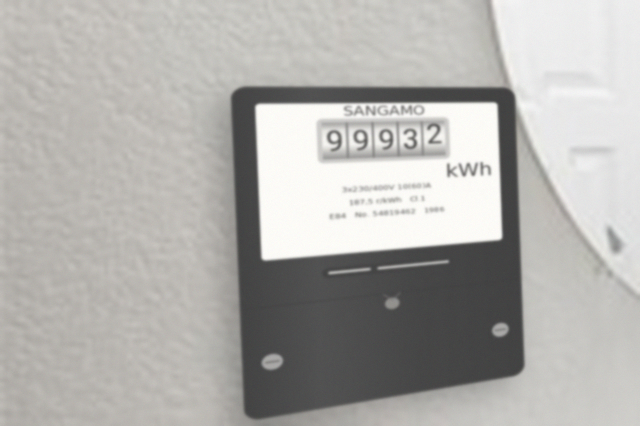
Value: 99932,kWh
